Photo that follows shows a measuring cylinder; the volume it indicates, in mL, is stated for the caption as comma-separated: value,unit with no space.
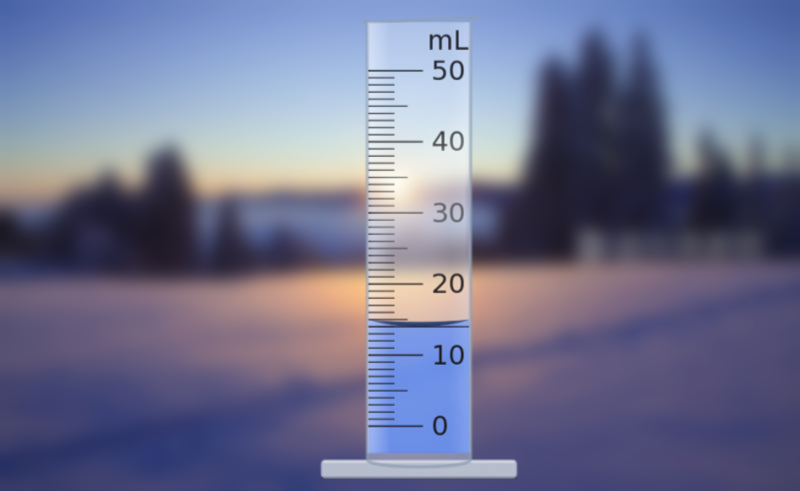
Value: 14,mL
